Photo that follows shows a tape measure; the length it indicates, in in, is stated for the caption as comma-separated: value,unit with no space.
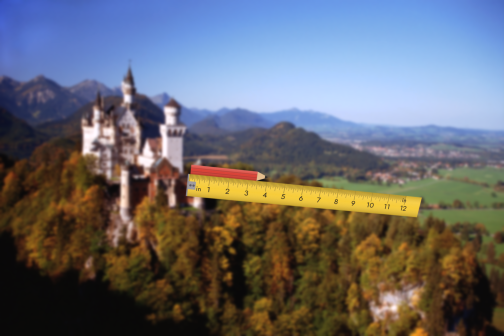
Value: 4,in
